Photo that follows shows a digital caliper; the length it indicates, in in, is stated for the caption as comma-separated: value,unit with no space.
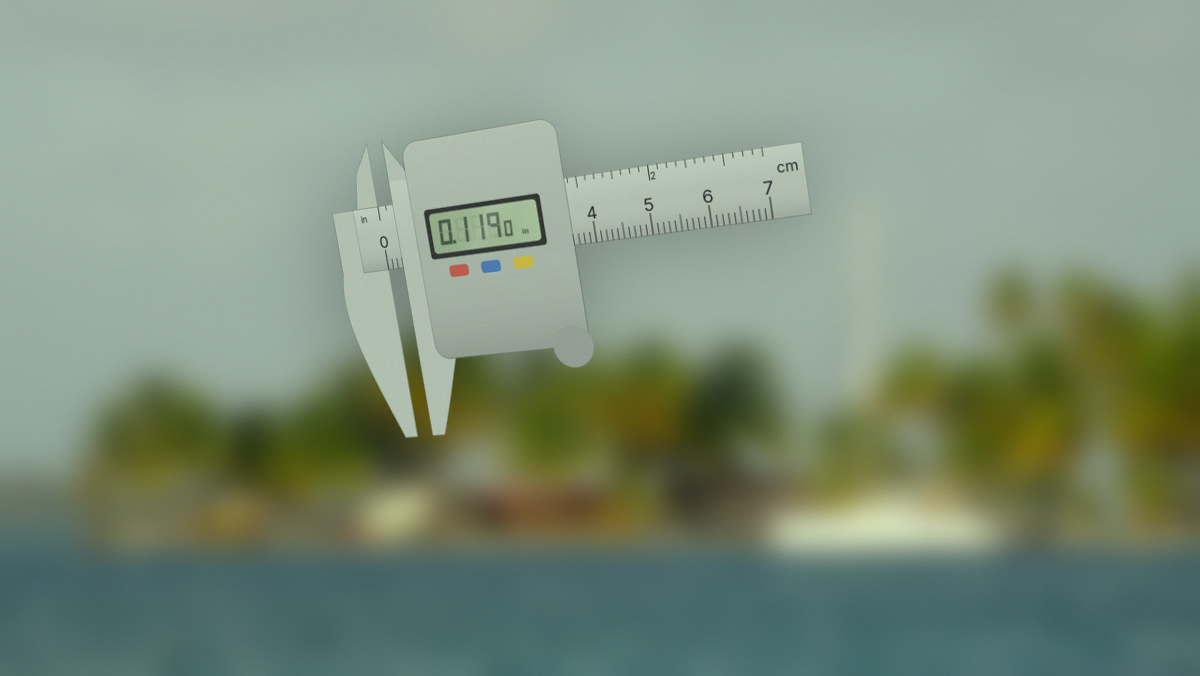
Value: 0.1190,in
